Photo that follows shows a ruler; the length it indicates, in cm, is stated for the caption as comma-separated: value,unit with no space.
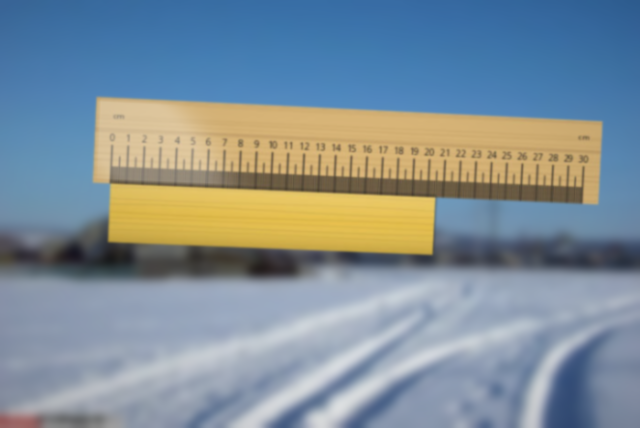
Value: 20.5,cm
